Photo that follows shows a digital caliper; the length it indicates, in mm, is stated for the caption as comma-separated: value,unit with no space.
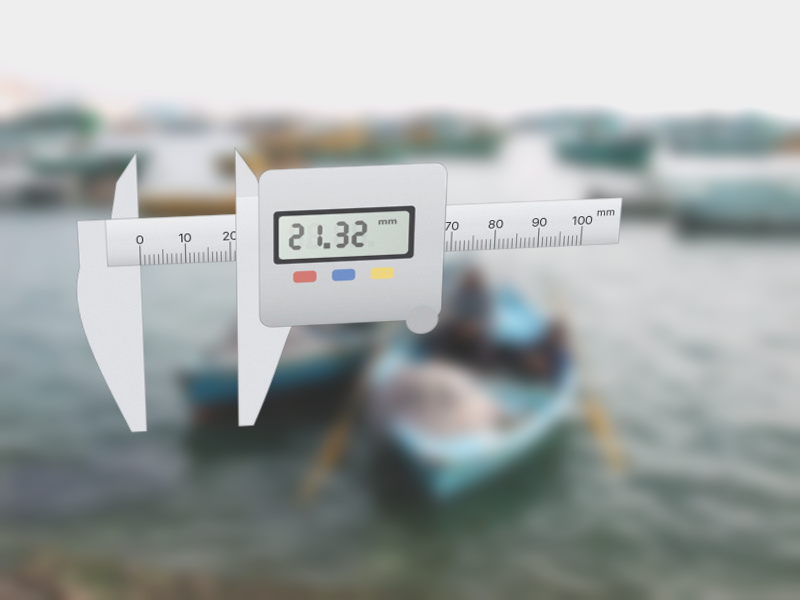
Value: 21.32,mm
